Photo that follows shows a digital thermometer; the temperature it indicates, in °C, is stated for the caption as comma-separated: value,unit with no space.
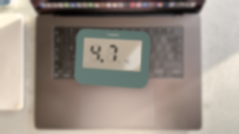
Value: 4.7,°C
